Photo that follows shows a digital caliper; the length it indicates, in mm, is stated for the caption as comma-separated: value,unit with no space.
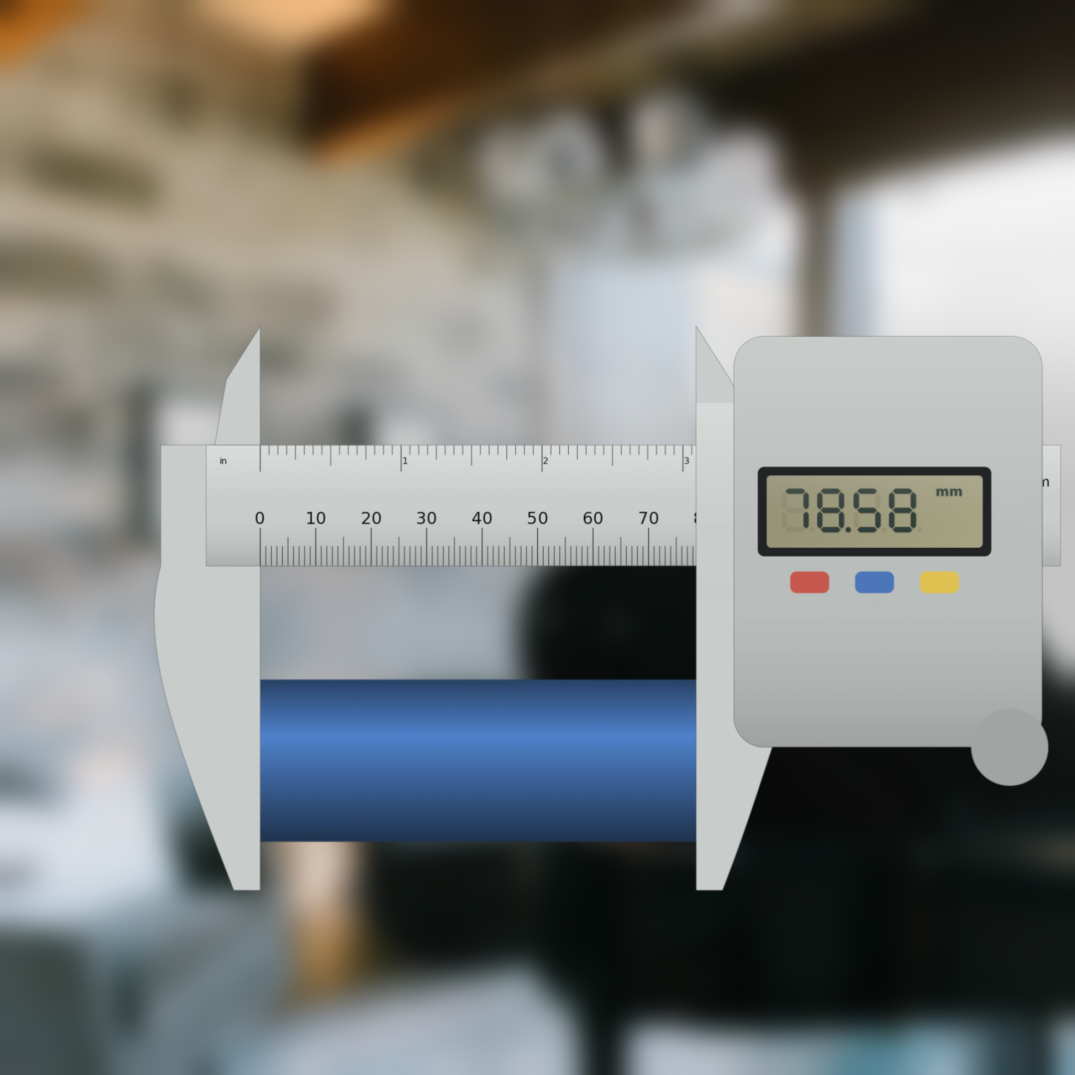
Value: 78.58,mm
